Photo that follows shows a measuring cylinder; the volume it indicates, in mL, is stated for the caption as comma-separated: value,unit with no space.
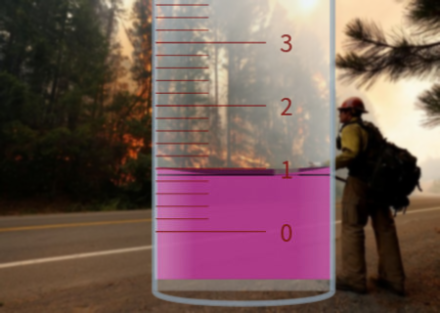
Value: 0.9,mL
